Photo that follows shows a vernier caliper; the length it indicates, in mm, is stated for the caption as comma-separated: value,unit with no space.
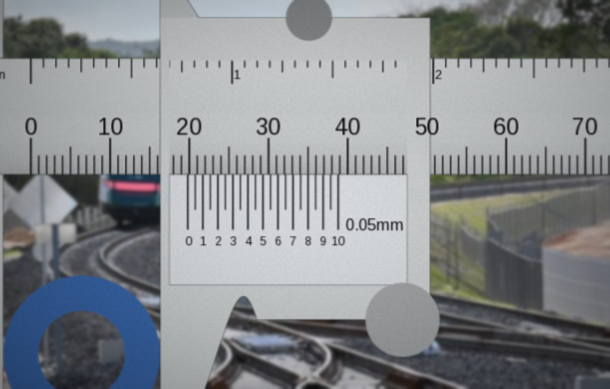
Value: 19.8,mm
